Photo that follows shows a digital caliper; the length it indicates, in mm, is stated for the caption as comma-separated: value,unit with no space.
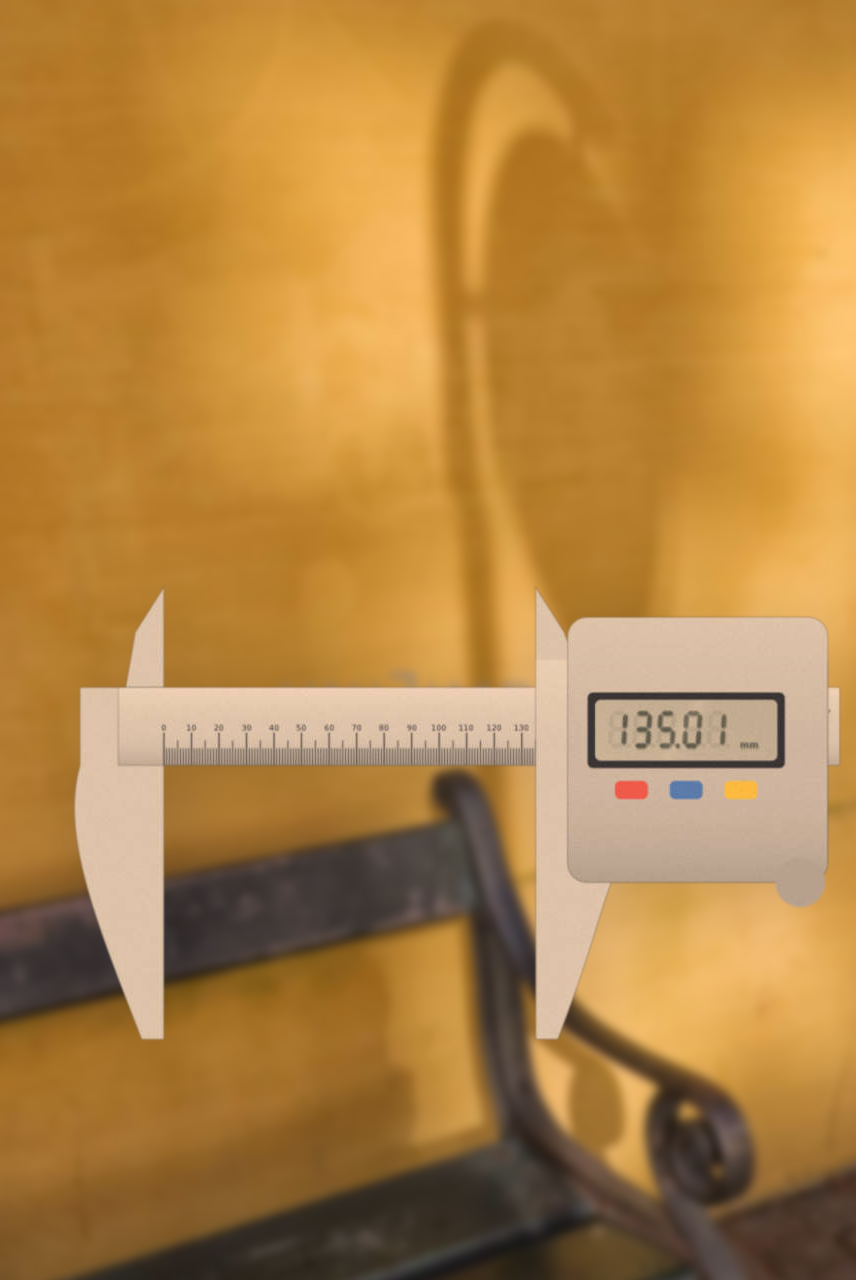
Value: 135.01,mm
